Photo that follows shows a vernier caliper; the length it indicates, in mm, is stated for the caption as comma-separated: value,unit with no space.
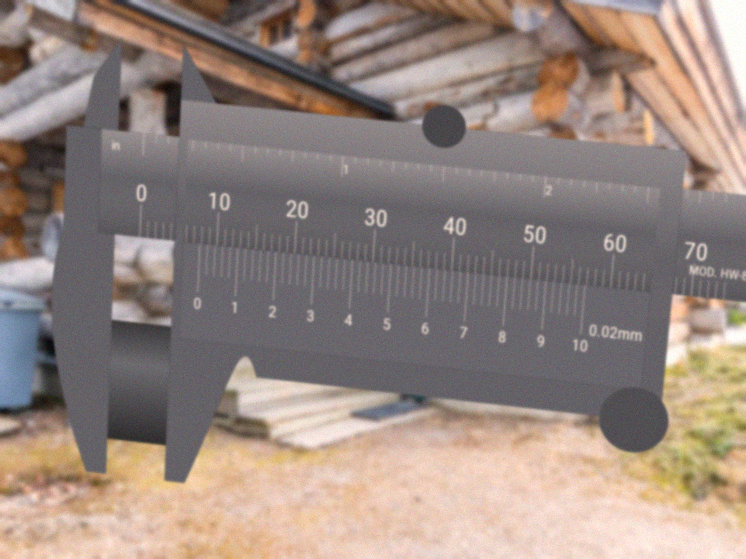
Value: 7.8,mm
